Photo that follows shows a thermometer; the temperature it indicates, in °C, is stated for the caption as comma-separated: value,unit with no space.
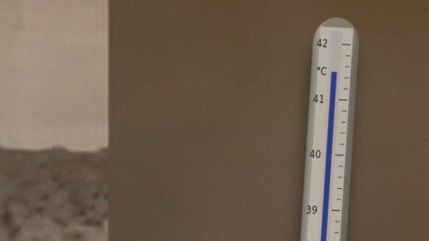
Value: 41.5,°C
